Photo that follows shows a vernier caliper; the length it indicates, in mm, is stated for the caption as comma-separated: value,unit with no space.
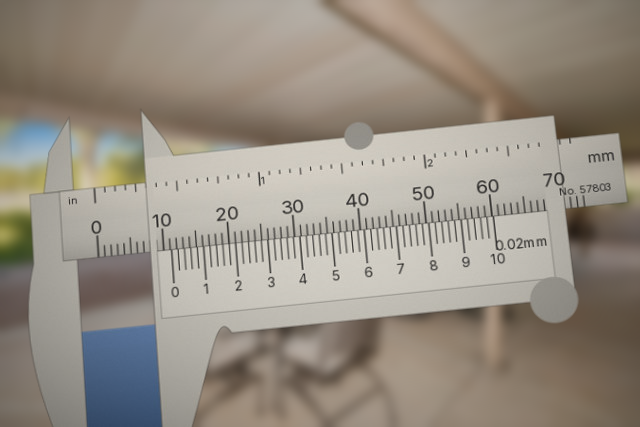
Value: 11.2,mm
